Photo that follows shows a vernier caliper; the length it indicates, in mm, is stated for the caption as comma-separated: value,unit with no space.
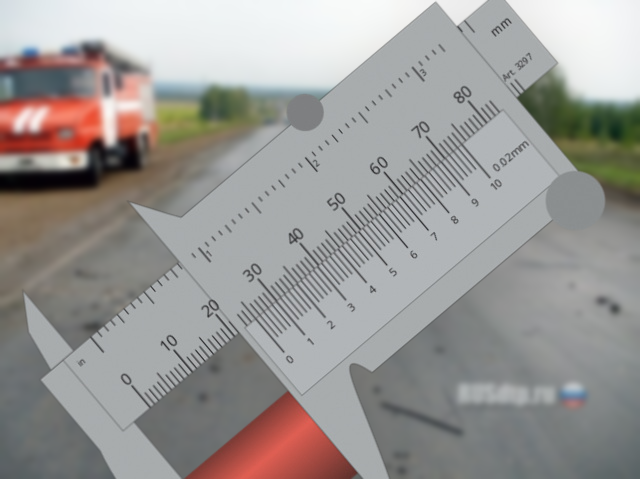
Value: 25.0,mm
